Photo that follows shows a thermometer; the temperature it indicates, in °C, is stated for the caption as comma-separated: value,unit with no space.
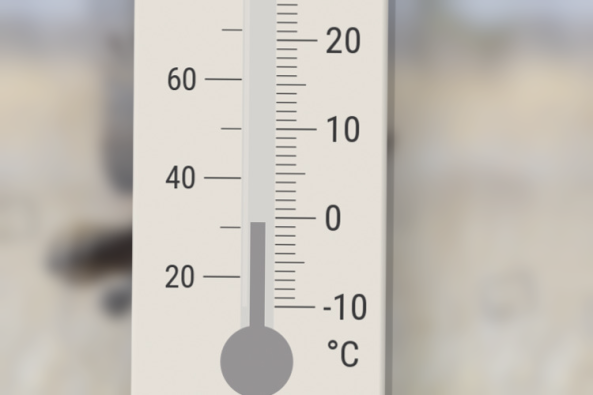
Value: -0.5,°C
